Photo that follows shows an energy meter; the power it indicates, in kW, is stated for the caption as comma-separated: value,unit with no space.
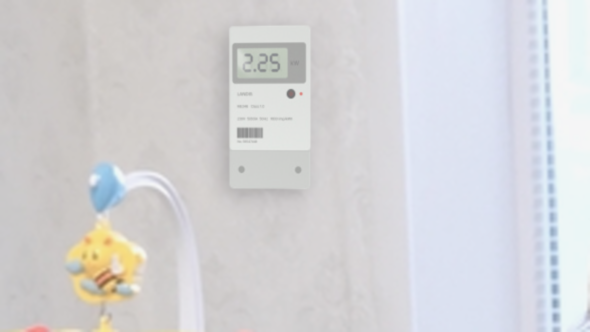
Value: 2.25,kW
